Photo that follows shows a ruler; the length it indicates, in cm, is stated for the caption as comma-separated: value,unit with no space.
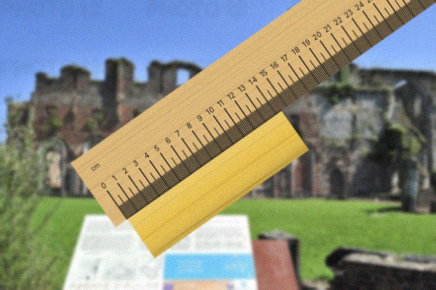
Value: 14.5,cm
